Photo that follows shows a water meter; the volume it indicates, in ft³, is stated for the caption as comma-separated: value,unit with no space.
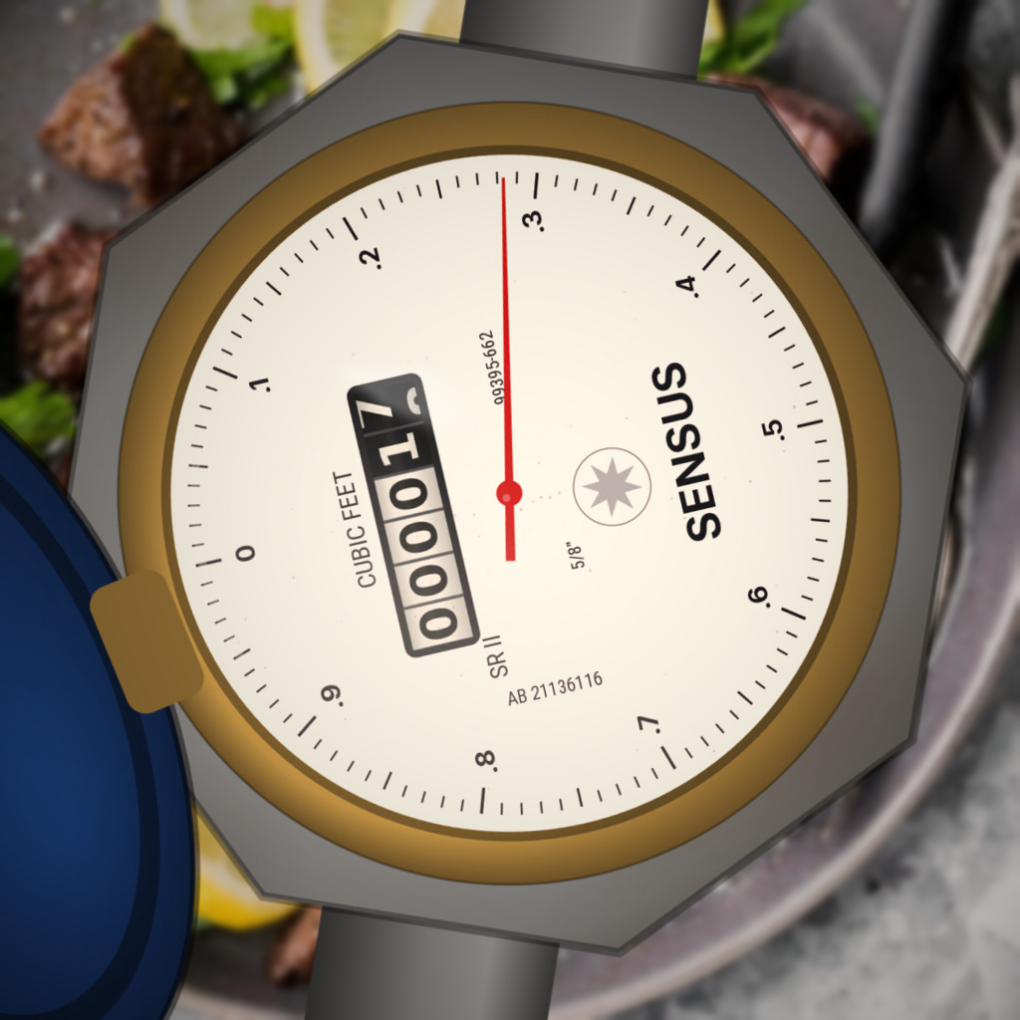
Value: 17.28,ft³
